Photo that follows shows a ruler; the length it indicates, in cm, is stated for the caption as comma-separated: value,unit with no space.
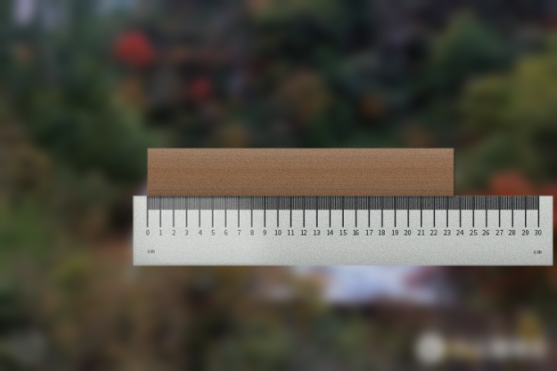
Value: 23.5,cm
